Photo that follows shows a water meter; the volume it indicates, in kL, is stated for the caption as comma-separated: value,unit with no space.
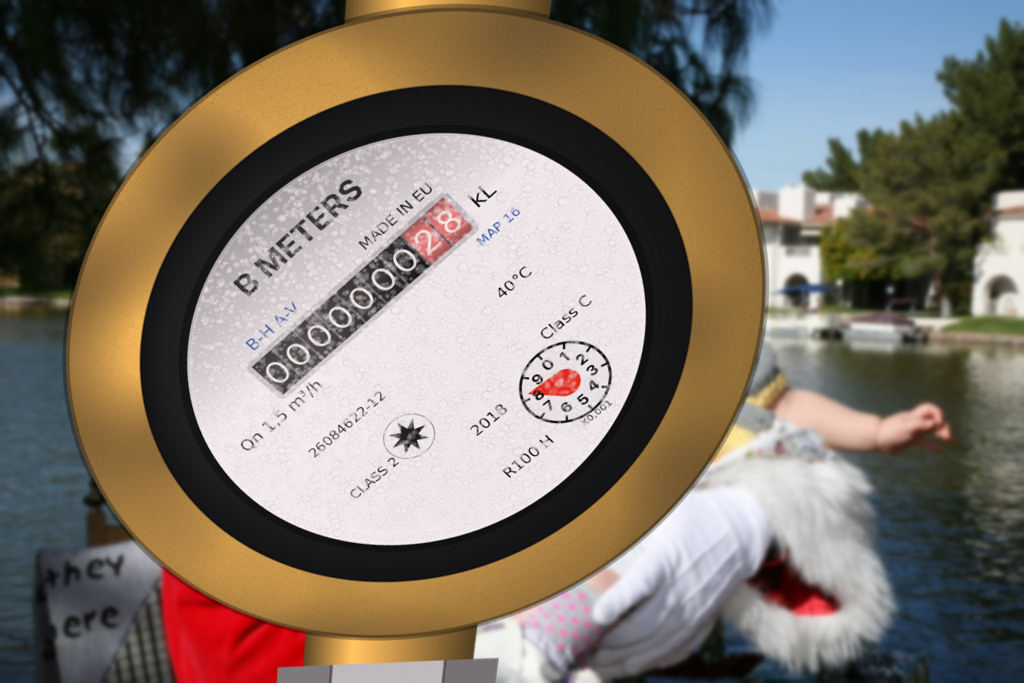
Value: 0.288,kL
